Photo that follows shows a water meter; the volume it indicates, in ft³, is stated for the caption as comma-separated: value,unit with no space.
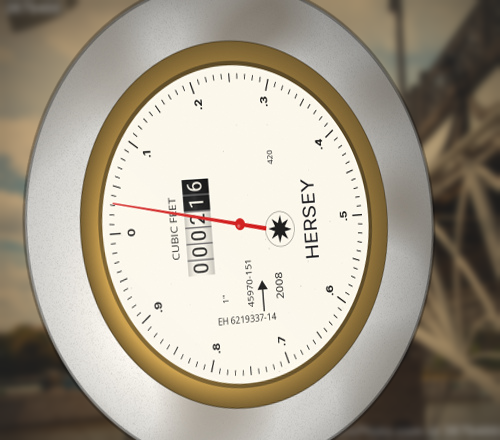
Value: 216.03,ft³
